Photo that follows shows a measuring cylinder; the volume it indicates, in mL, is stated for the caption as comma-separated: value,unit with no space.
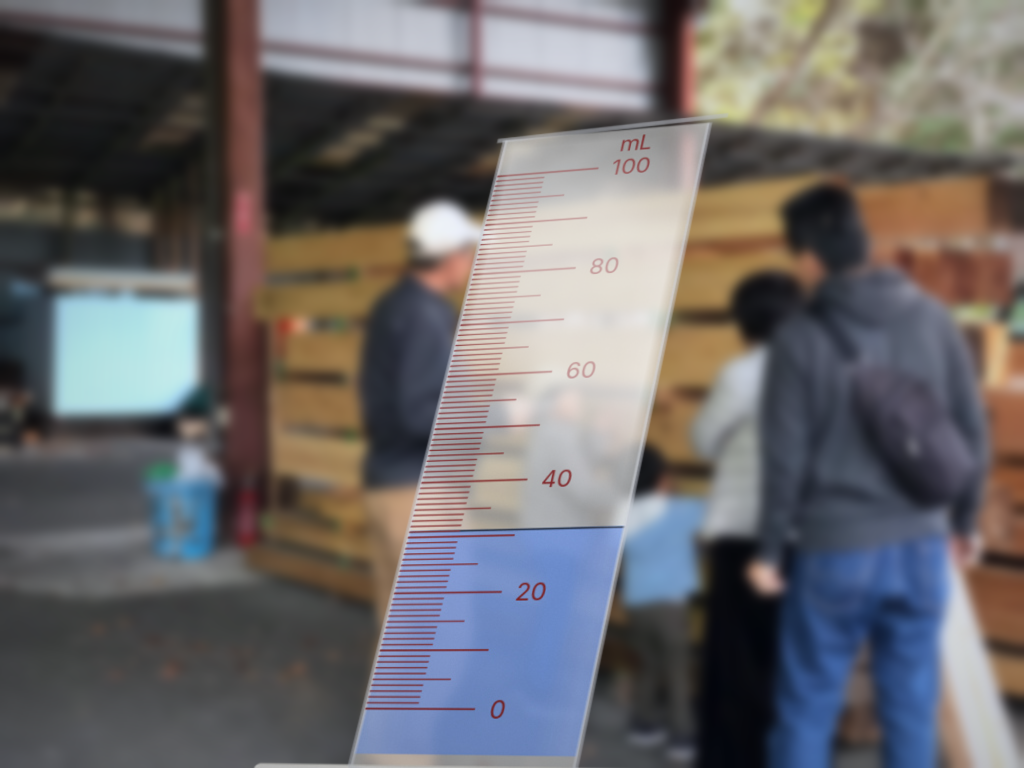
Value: 31,mL
